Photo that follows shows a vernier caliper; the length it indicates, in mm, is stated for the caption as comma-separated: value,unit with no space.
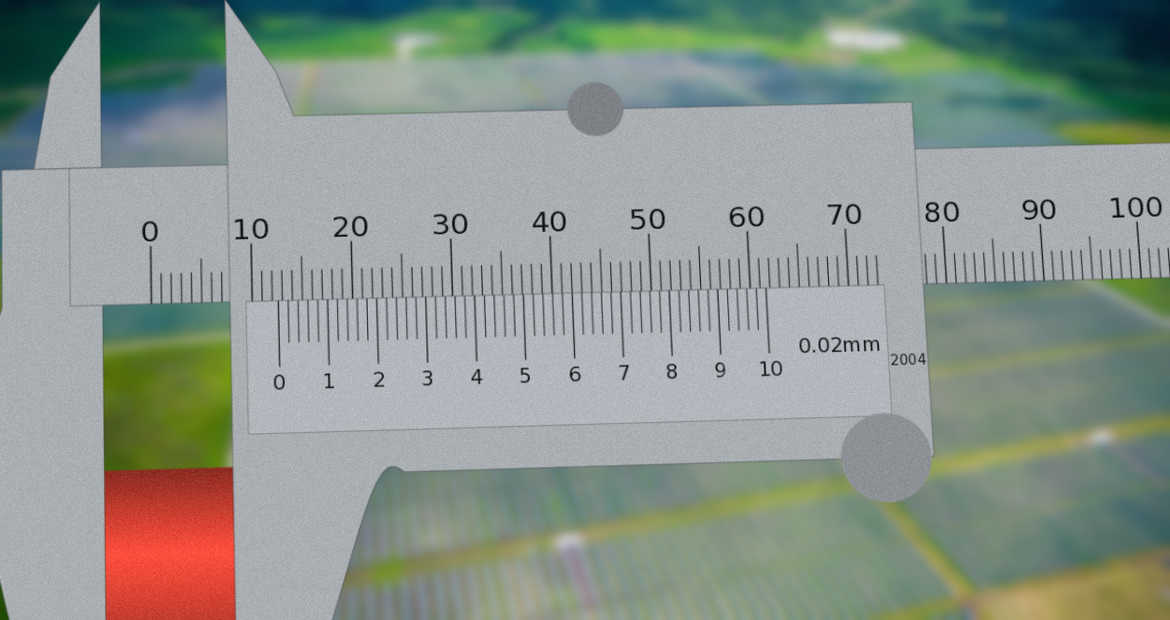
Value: 12.6,mm
